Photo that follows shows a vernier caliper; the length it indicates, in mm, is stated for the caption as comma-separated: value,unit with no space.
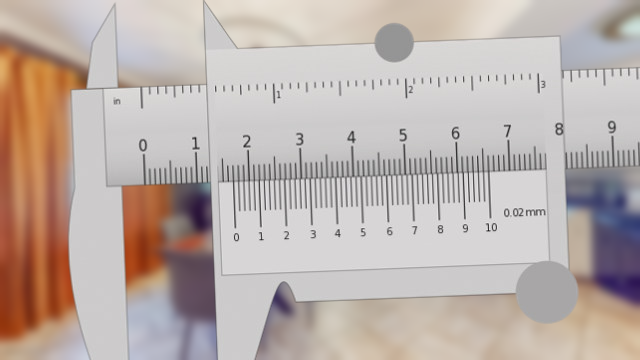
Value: 17.0,mm
